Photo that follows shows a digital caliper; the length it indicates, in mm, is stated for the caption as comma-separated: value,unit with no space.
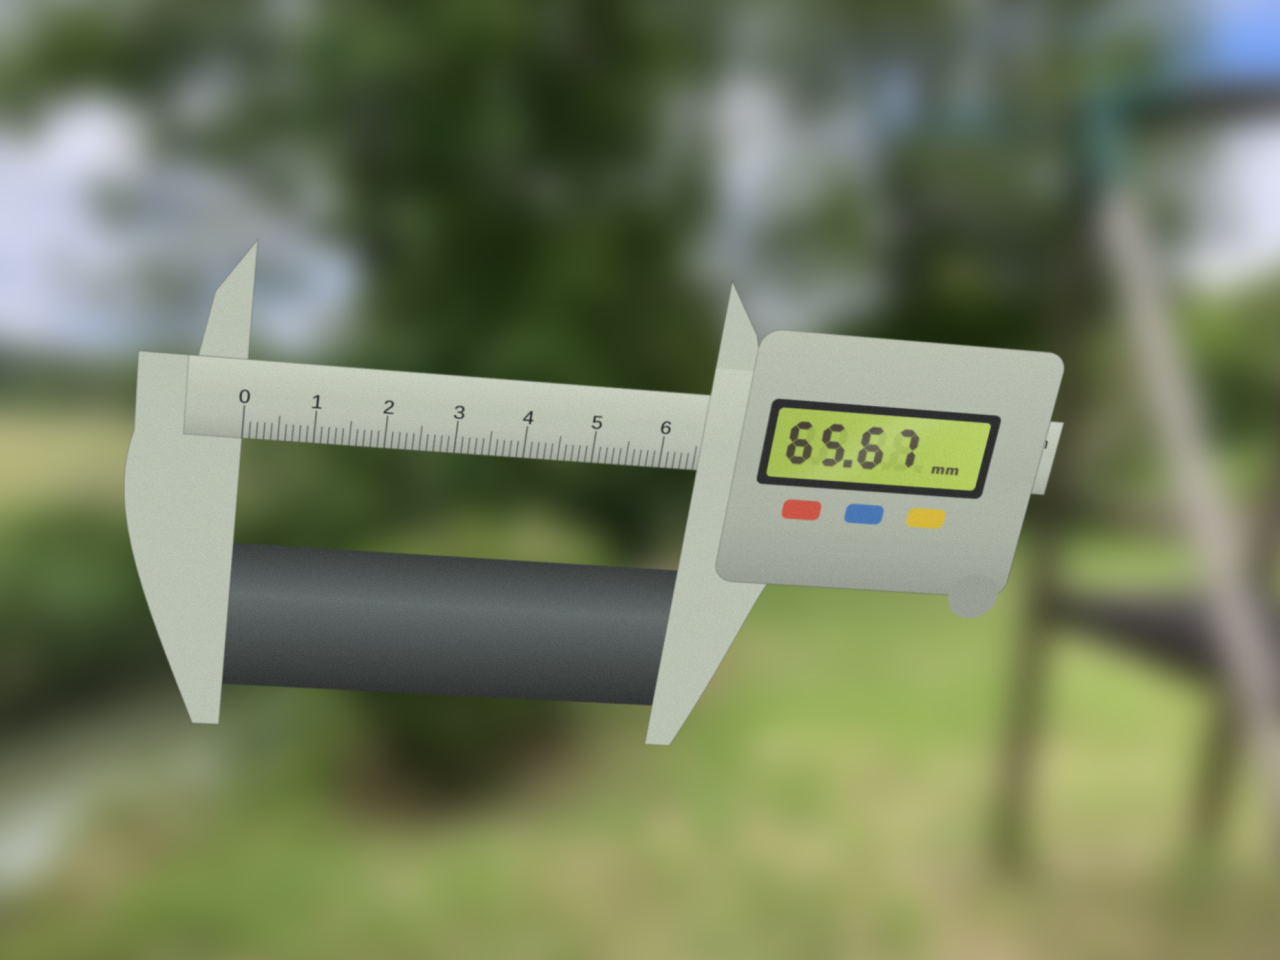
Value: 65.67,mm
